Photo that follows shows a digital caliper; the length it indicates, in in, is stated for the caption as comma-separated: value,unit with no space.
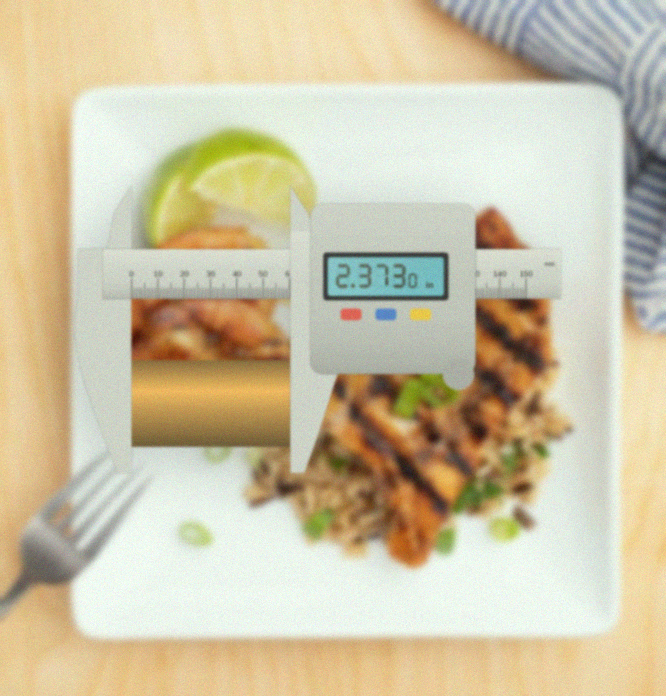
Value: 2.3730,in
